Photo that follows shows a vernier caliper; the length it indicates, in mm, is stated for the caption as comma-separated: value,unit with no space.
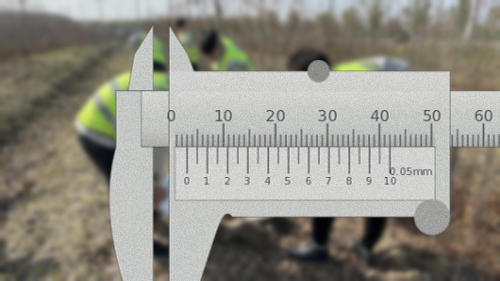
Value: 3.0,mm
